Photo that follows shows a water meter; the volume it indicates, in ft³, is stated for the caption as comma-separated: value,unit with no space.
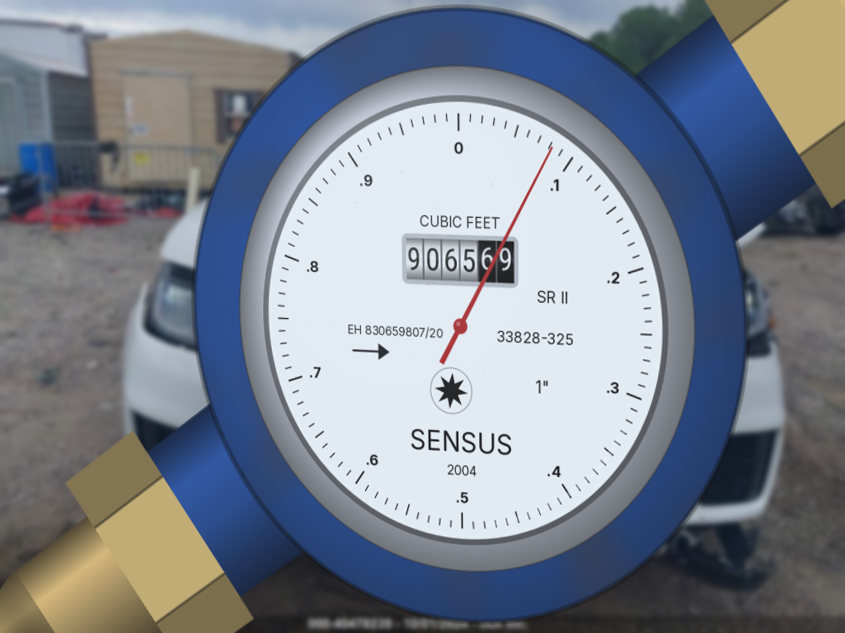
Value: 906569.08,ft³
